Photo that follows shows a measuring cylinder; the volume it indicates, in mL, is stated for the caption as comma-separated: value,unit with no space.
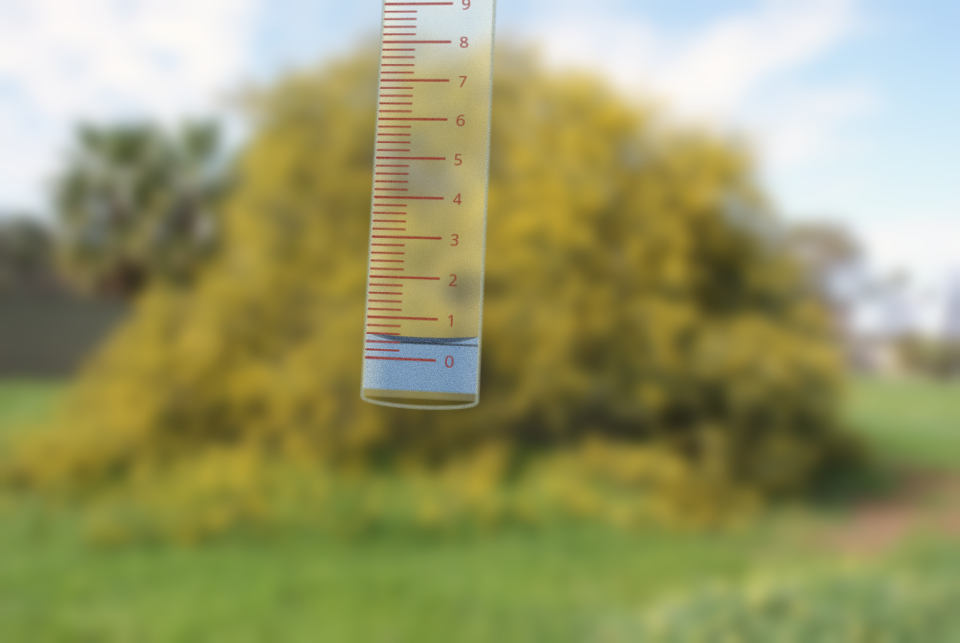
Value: 0.4,mL
